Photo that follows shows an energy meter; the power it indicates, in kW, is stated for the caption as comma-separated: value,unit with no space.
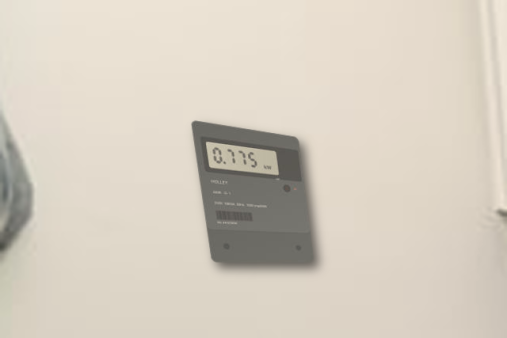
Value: 0.775,kW
